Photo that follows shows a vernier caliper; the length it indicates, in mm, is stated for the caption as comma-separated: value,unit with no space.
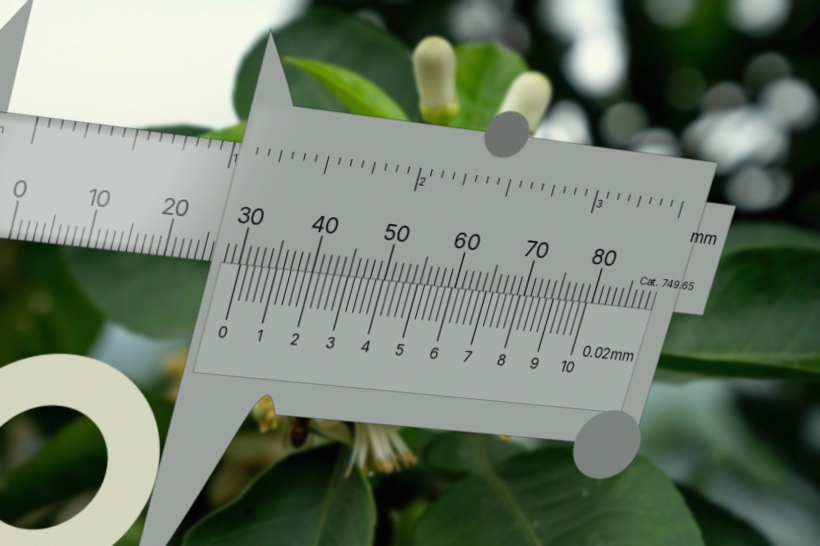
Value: 30.2,mm
